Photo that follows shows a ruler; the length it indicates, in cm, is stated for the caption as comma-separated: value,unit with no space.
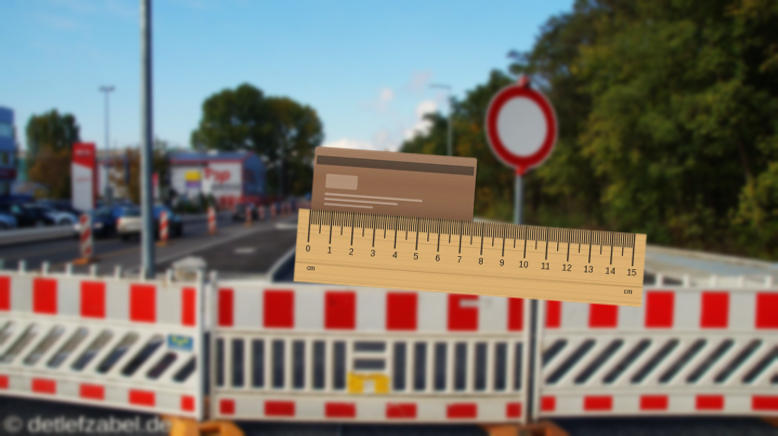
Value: 7.5,cm
